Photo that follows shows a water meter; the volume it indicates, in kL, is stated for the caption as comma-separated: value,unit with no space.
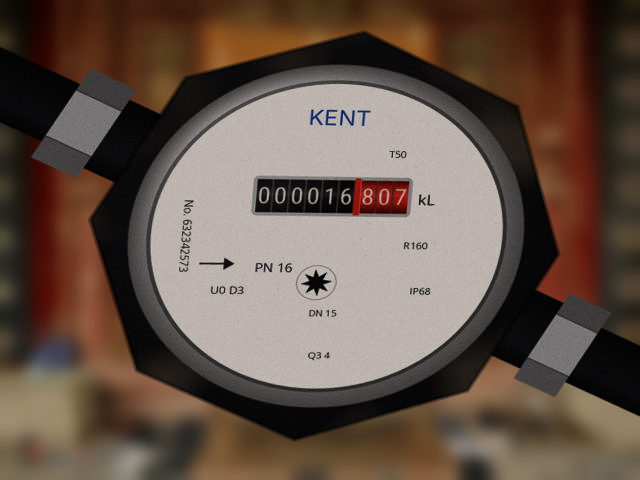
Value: 16.807,kL
